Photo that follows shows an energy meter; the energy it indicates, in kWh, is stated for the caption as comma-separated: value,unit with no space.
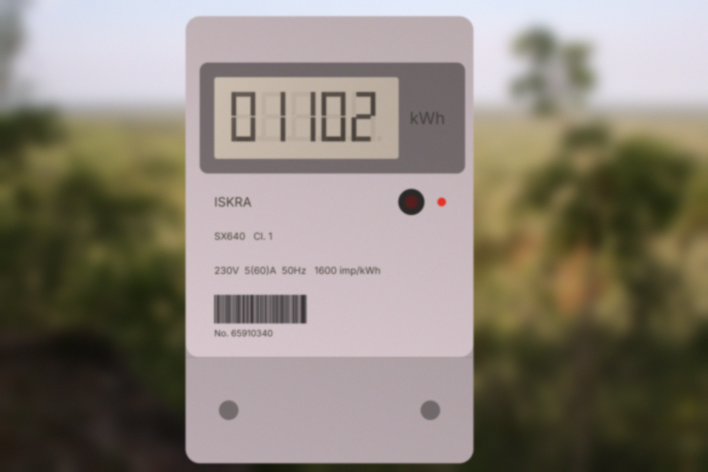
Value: 1102,kWh
